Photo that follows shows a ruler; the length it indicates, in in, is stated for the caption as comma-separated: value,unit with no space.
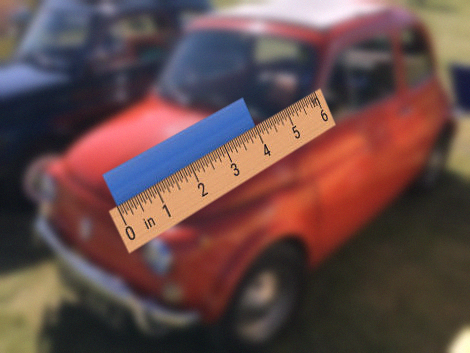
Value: 4,in
